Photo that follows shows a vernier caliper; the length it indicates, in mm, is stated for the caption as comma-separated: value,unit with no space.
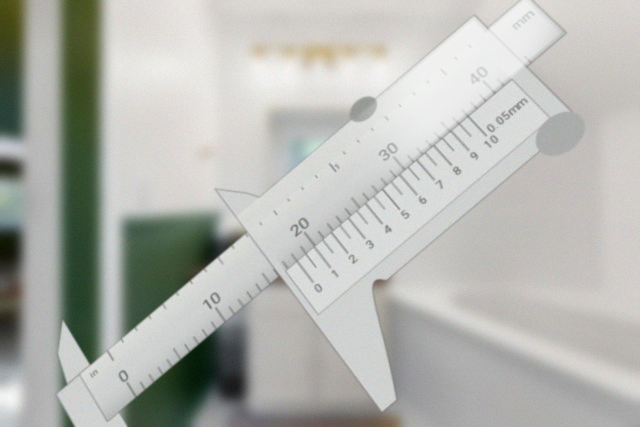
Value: 18.0,mm
